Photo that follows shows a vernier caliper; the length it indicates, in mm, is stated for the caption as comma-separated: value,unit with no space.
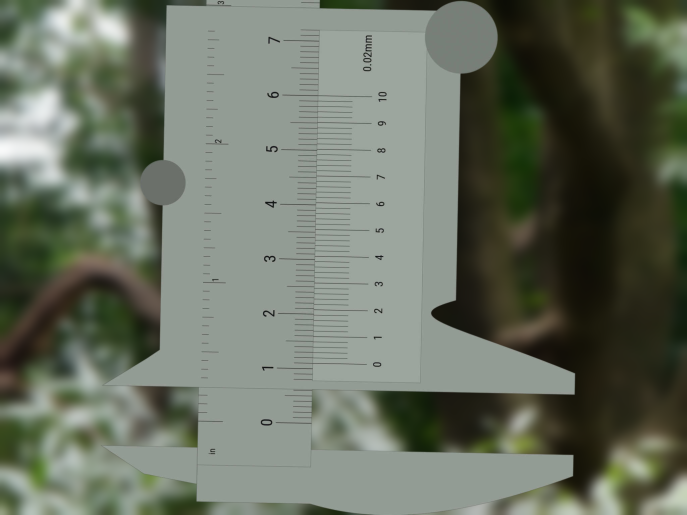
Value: 11.0,mm
